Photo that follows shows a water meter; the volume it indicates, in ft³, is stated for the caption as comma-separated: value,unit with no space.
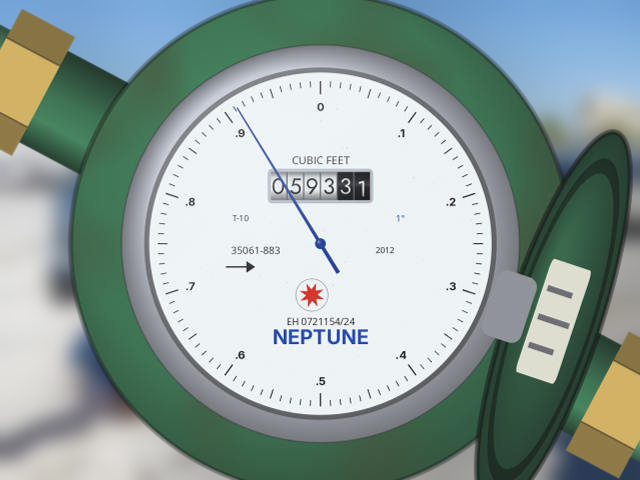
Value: 59330.91,ft³
